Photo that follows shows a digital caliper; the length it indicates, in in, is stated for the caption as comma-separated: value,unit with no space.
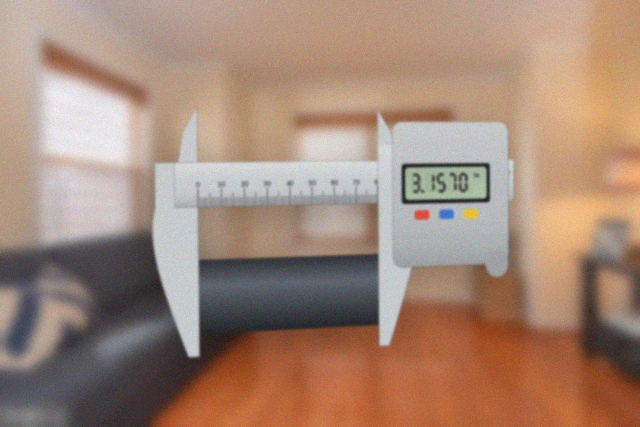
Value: 3.1570,in
